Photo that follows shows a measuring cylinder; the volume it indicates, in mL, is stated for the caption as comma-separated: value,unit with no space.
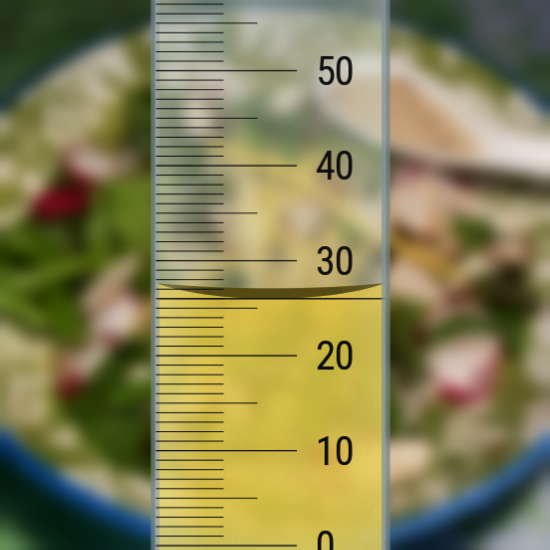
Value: 26,mL
